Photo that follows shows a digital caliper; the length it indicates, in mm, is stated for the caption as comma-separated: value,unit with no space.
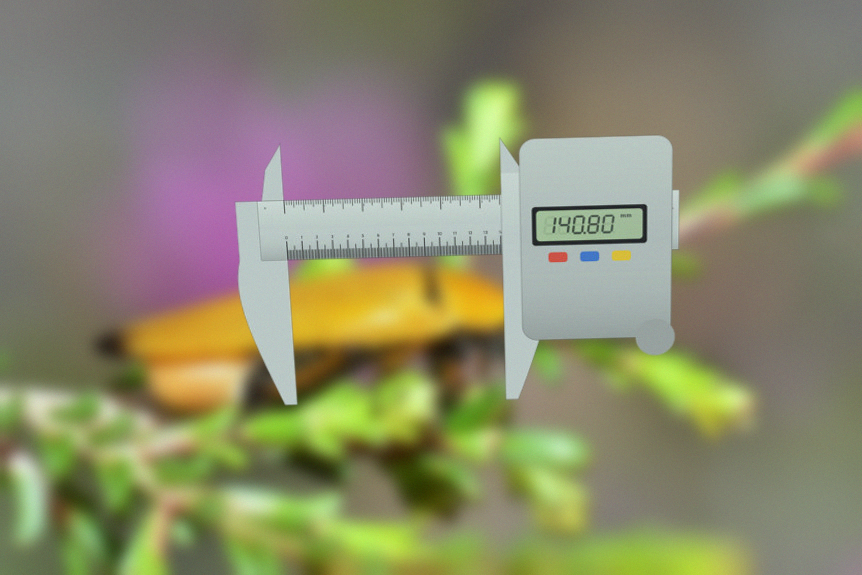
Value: 140.80,mm
